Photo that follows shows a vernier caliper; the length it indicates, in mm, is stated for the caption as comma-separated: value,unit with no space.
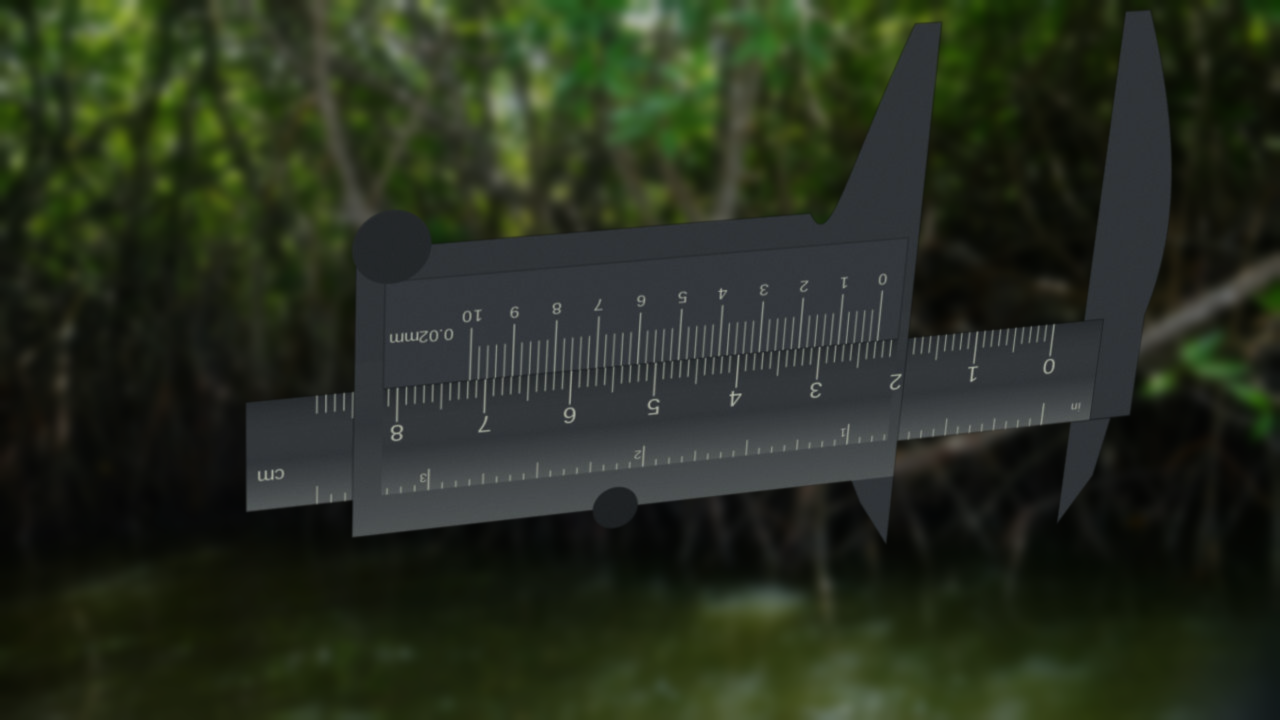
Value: 22.8,mm
